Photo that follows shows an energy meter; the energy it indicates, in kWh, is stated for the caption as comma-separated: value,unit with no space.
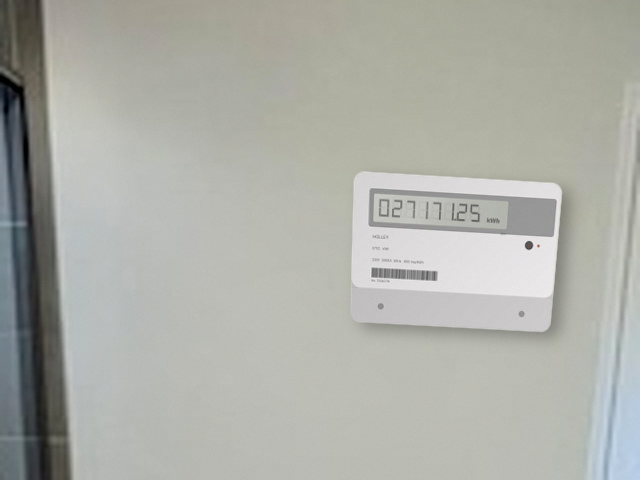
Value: 27171.25,kWh
